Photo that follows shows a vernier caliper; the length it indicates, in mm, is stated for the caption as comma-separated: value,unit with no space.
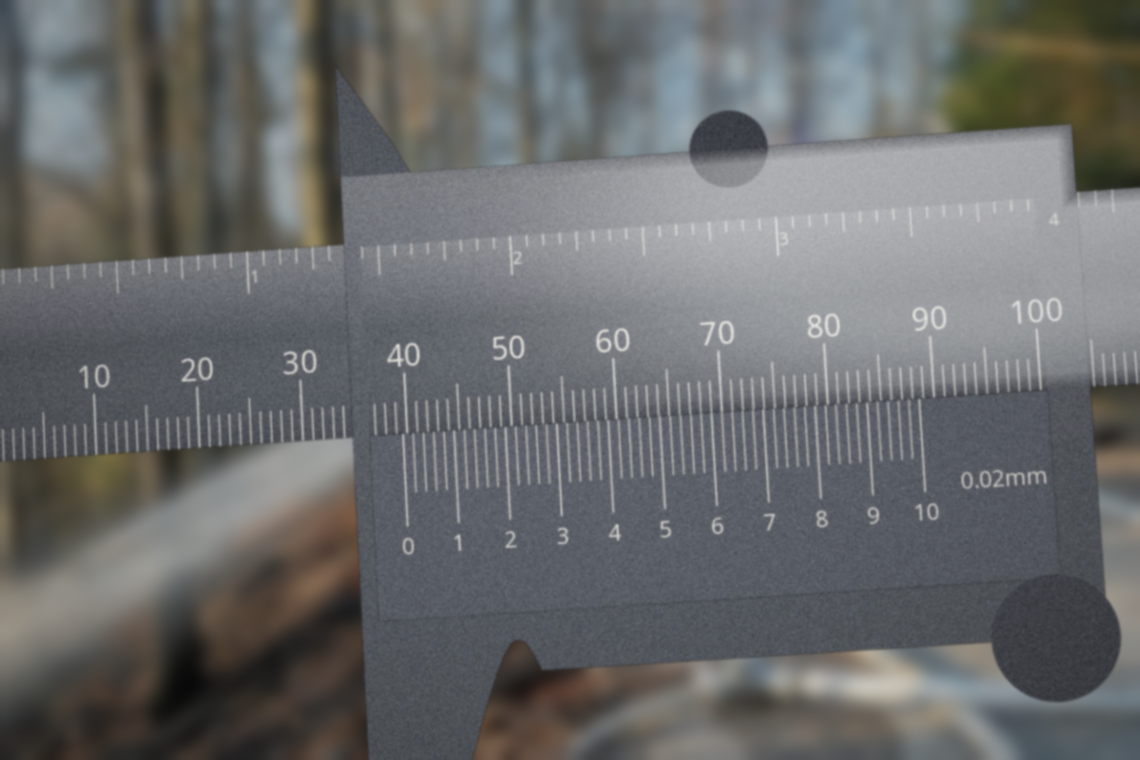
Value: 39.6,mm
